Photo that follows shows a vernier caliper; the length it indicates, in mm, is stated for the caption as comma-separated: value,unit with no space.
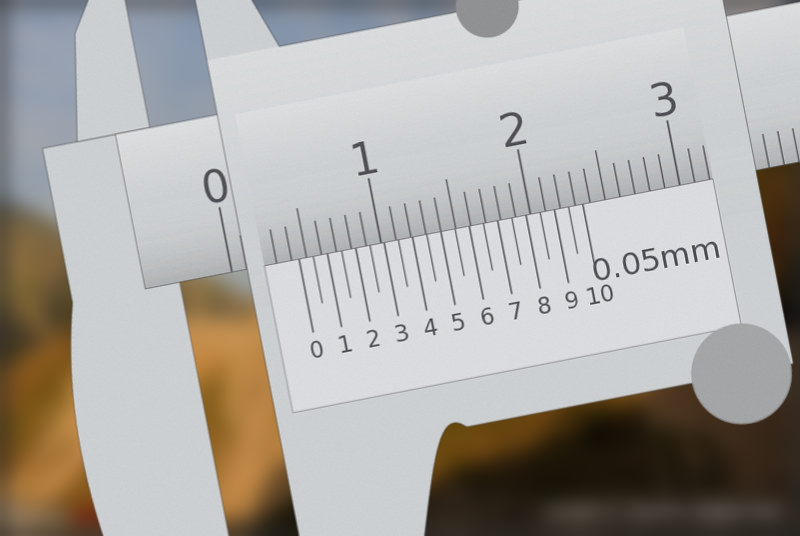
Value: 4.5,mm
